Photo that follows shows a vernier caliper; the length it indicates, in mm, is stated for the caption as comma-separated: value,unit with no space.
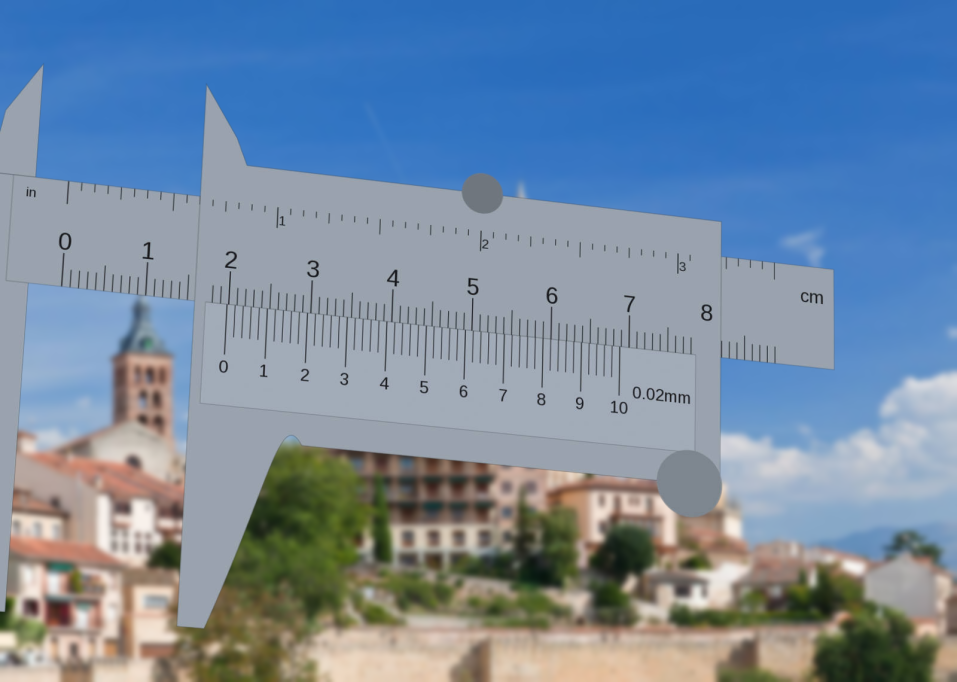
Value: 19.8,mm
